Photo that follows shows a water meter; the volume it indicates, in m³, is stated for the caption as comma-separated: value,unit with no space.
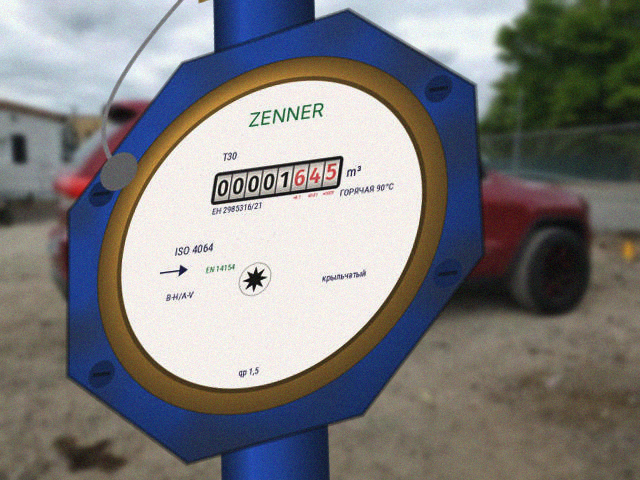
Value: 1.645,m³
